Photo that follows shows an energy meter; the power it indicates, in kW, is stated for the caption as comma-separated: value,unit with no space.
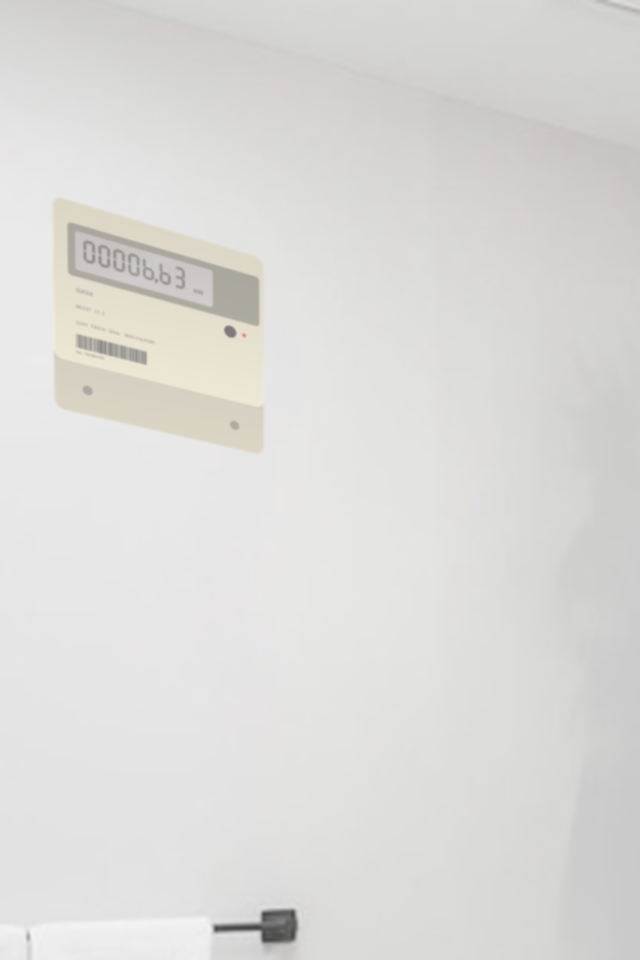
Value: 6.63,kW
